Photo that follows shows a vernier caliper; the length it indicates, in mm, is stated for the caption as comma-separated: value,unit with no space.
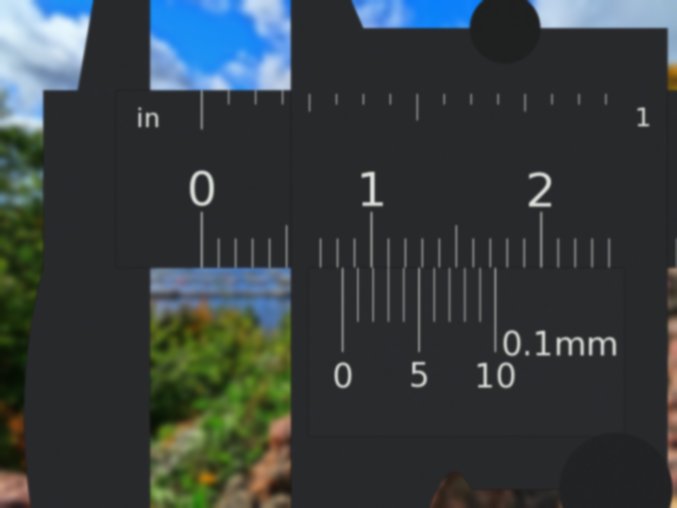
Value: 8.3,mm
